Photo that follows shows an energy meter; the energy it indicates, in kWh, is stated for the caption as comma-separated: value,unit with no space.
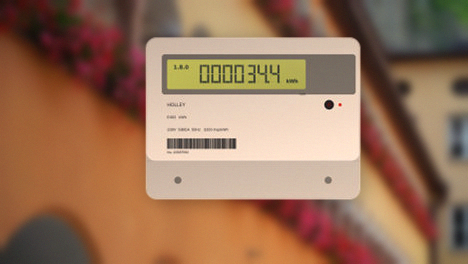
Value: 34.4,kWh
